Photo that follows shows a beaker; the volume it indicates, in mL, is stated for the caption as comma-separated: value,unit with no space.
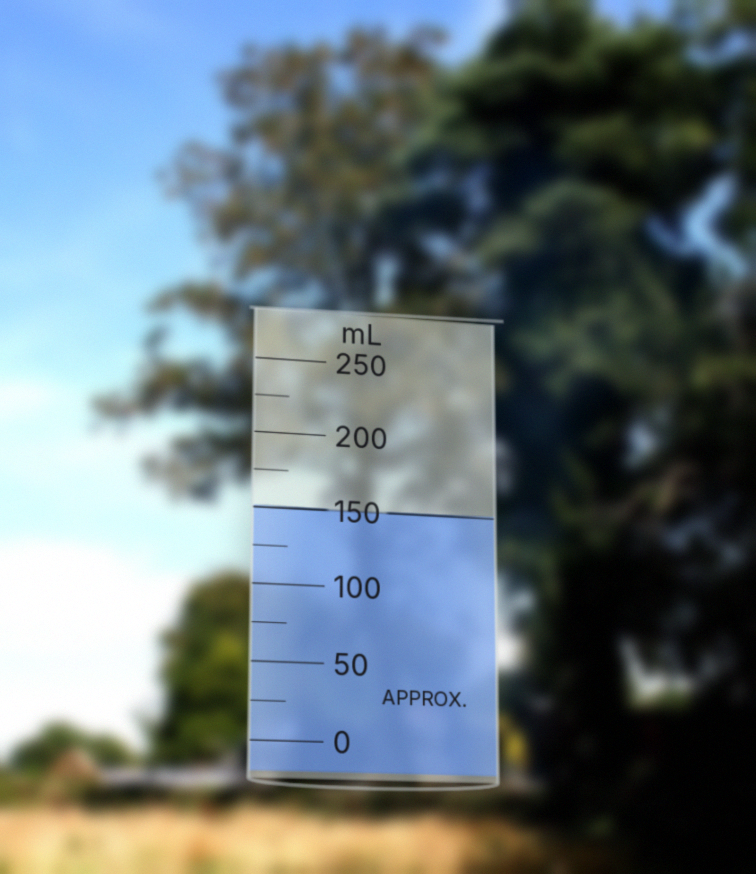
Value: 150,mL
